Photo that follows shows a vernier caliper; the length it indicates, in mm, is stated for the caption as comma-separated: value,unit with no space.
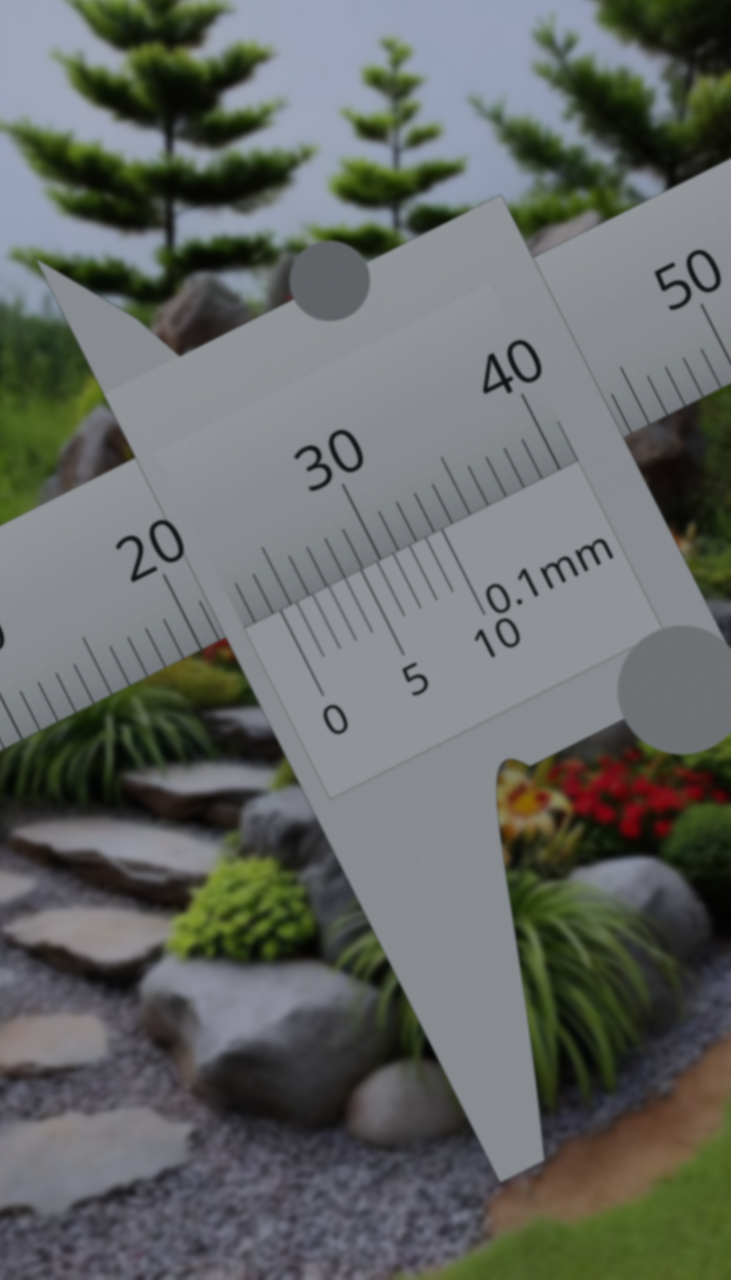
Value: 24.4,mm
